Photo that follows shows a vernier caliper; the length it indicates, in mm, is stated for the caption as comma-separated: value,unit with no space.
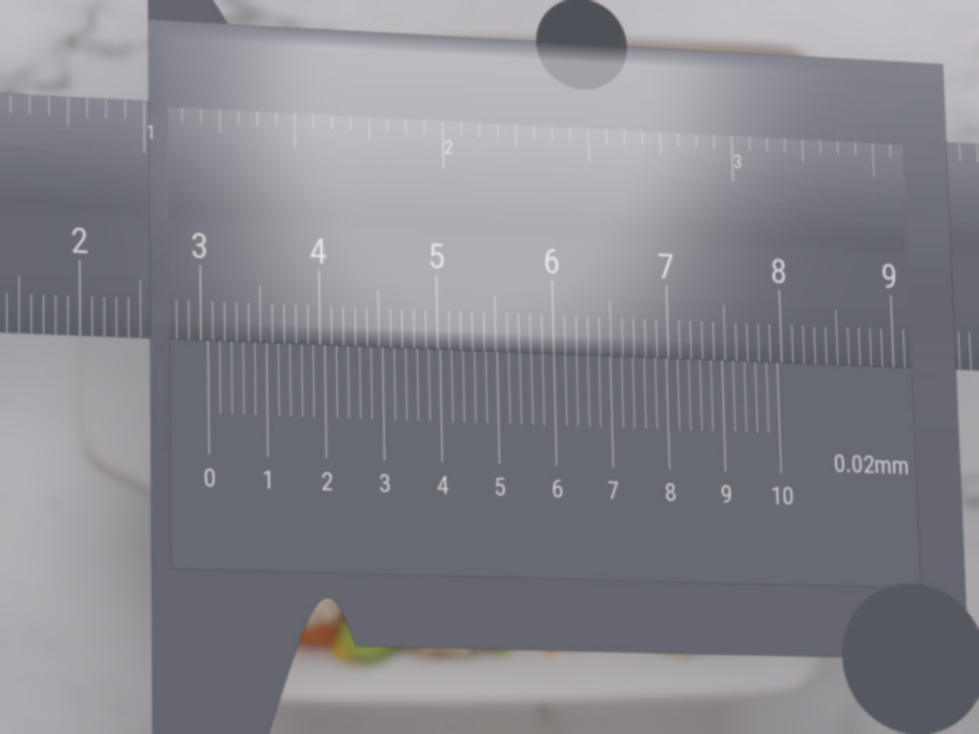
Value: 30.6,mm
